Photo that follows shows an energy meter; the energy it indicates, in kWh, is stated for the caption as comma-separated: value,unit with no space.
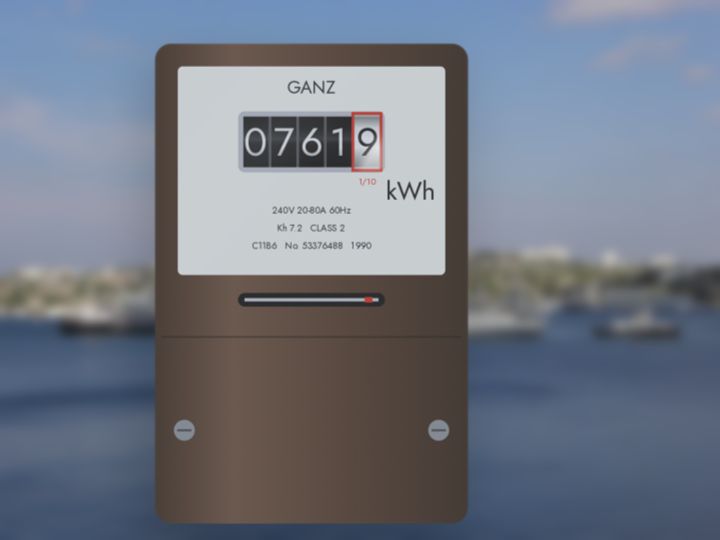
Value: 761.9,kWh
